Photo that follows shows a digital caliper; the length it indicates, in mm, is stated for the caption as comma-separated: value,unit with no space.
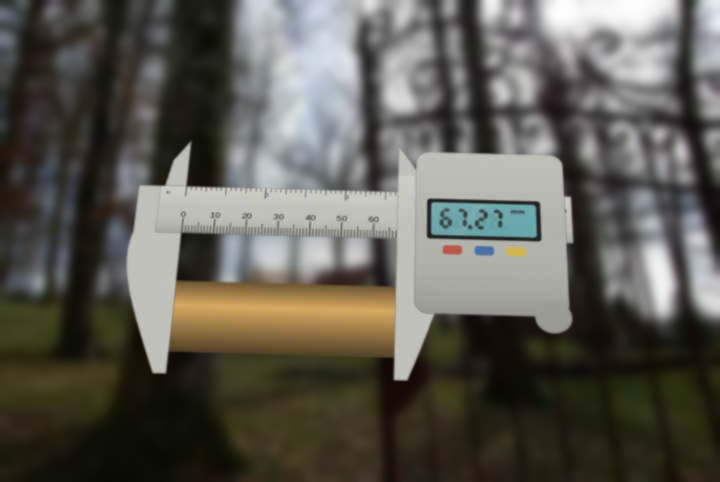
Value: 67.27,mm
